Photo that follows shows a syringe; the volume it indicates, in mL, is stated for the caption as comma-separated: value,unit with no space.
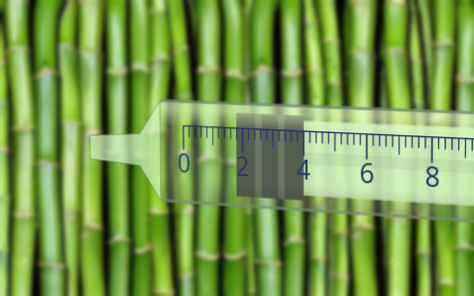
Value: 1.8,mL
